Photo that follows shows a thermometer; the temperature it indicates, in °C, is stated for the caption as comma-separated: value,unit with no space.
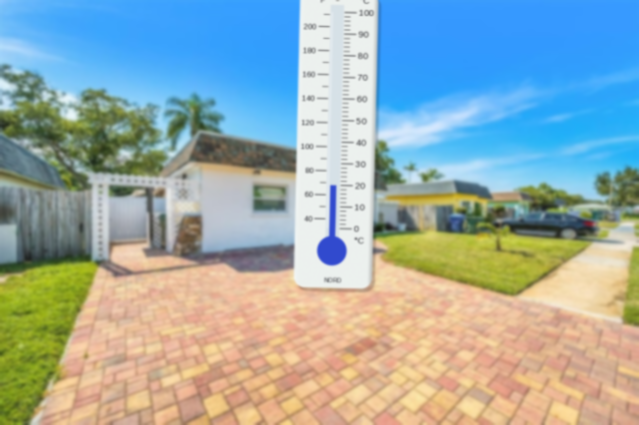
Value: 20,°C
